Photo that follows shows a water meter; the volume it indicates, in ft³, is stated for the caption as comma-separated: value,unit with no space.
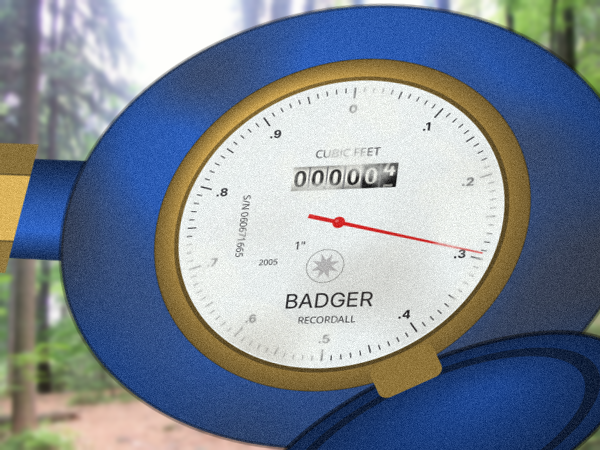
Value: 4.29,ft³
